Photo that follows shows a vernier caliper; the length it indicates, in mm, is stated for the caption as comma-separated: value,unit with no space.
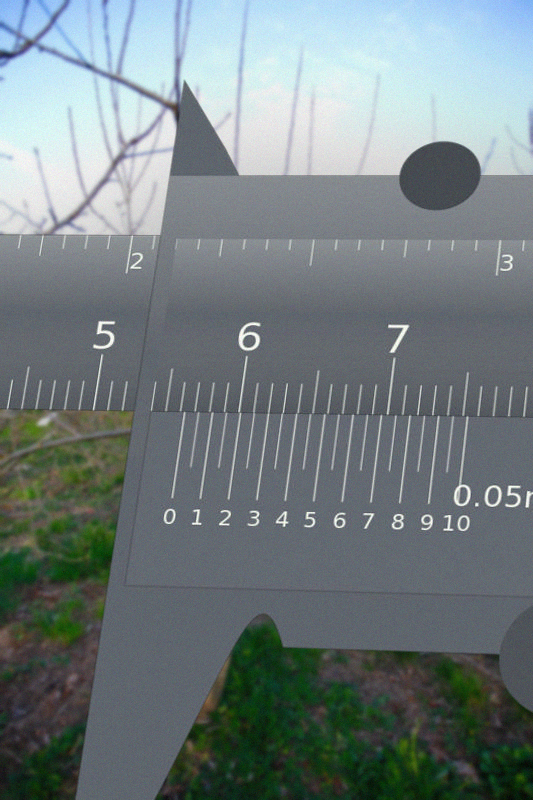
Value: 56.3,mm
